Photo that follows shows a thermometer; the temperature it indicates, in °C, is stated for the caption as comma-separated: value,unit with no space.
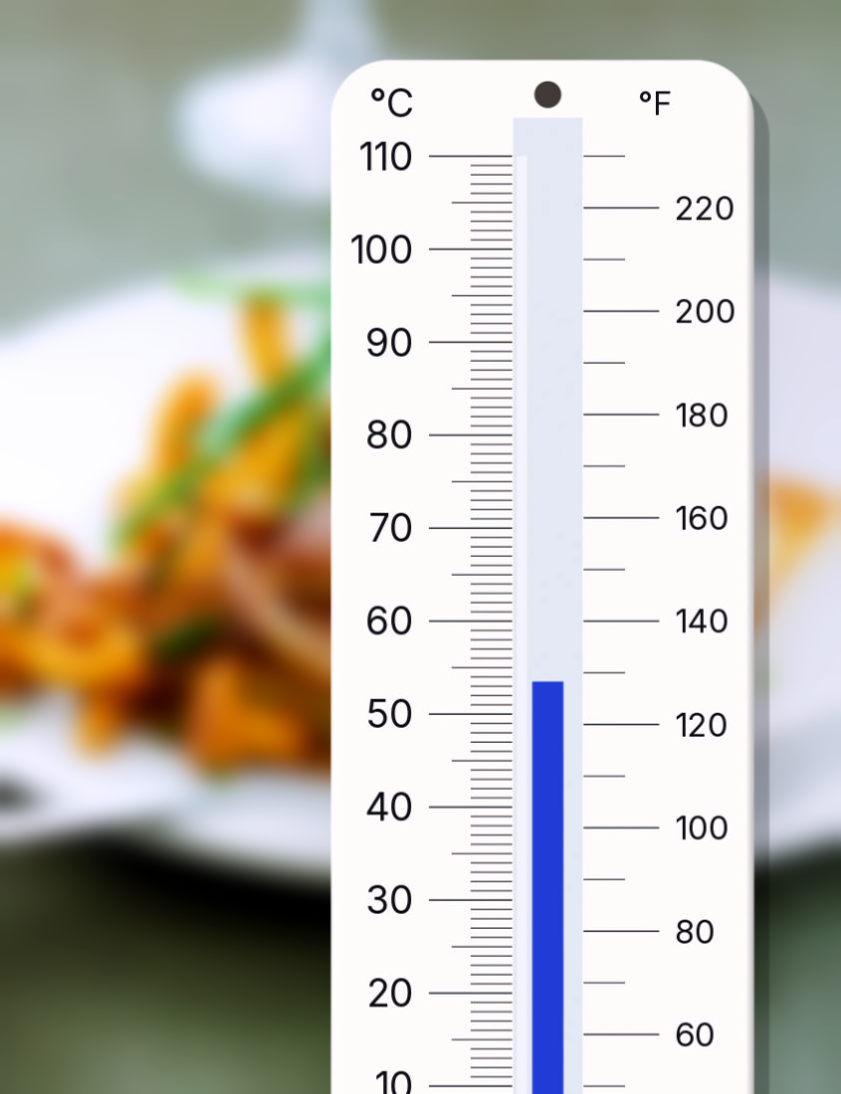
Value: 53.5,°C
